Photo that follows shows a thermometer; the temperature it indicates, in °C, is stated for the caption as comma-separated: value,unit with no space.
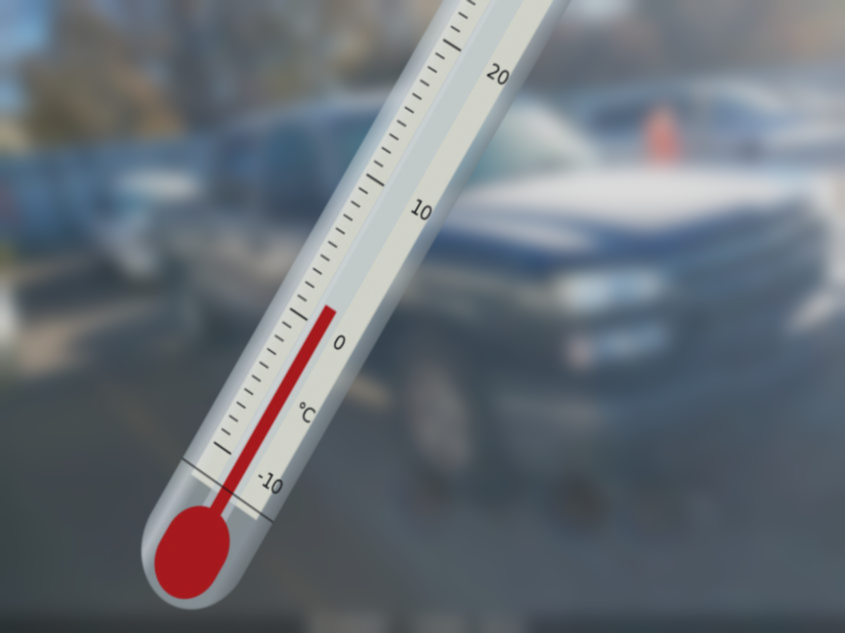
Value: 1.5,°C
